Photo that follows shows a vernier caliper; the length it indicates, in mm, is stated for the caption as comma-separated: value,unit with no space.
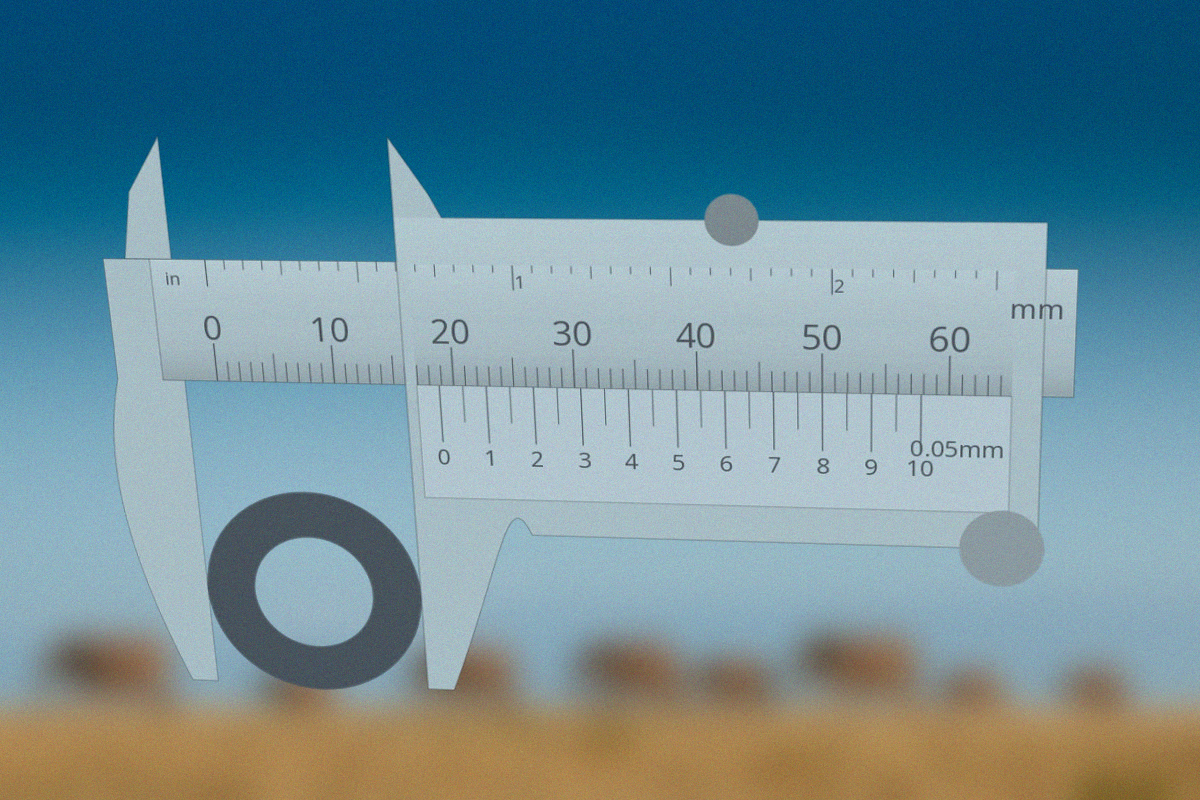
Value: 18.8,mm
